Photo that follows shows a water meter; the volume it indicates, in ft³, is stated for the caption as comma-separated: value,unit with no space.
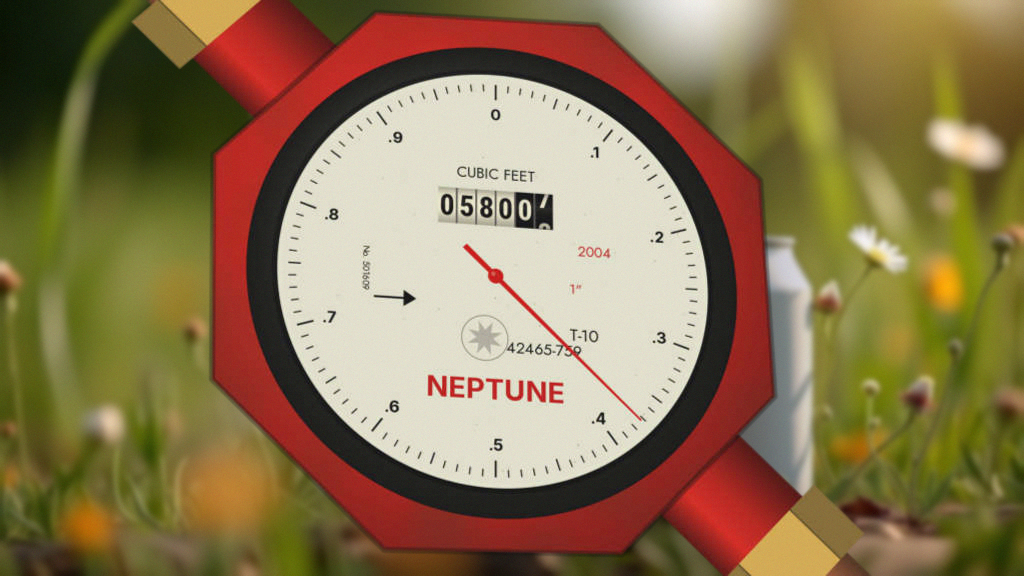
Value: 58007.37,ft³
